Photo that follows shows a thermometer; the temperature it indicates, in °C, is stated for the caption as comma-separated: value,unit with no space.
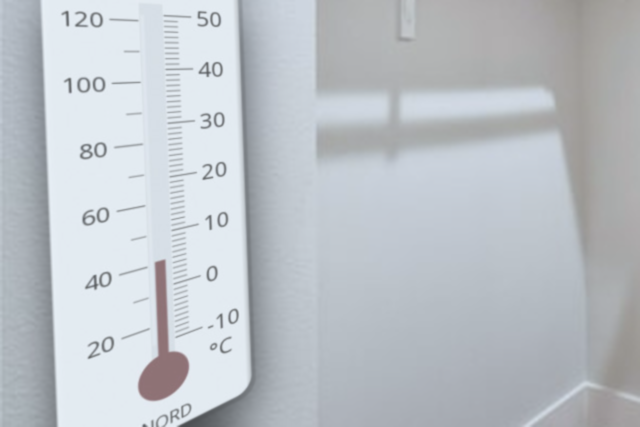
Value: 5,°C
